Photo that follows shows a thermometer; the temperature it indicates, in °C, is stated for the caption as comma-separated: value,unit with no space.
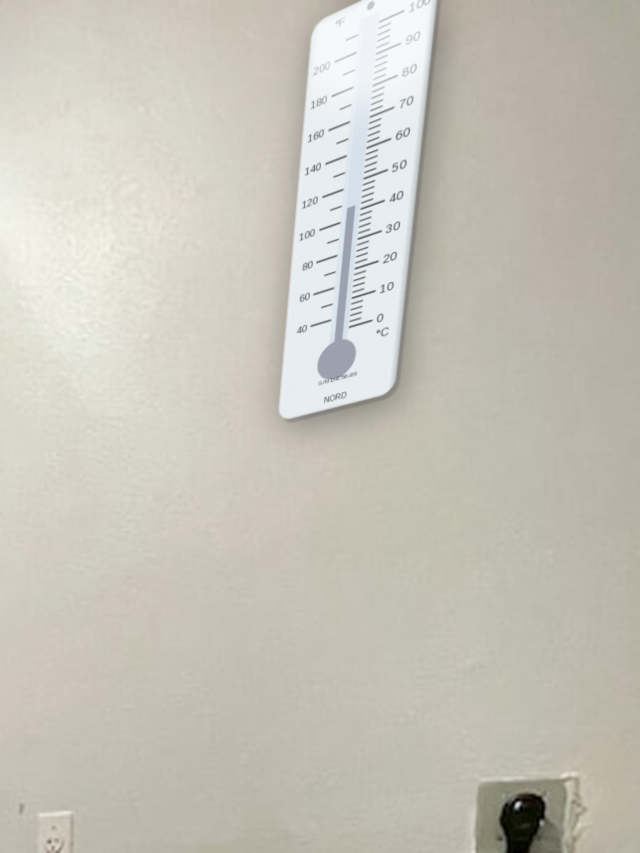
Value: 42,°C
